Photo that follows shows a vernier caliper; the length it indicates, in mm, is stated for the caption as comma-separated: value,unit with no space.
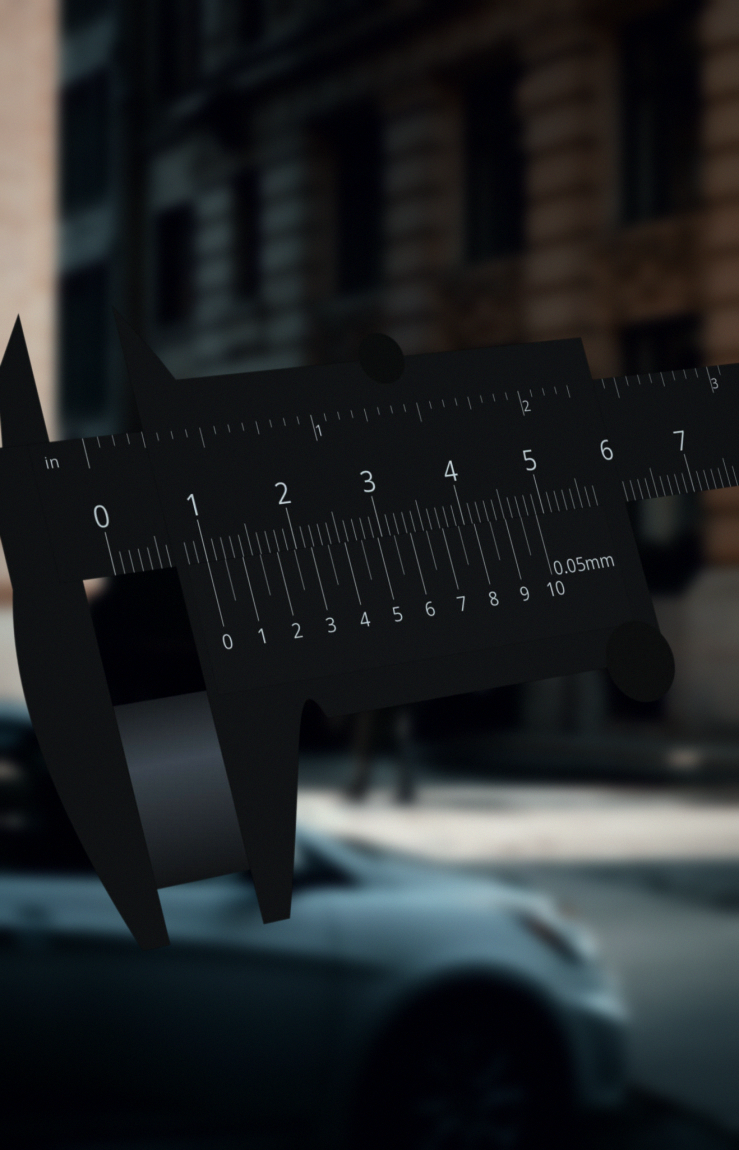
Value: 10.0,mm
